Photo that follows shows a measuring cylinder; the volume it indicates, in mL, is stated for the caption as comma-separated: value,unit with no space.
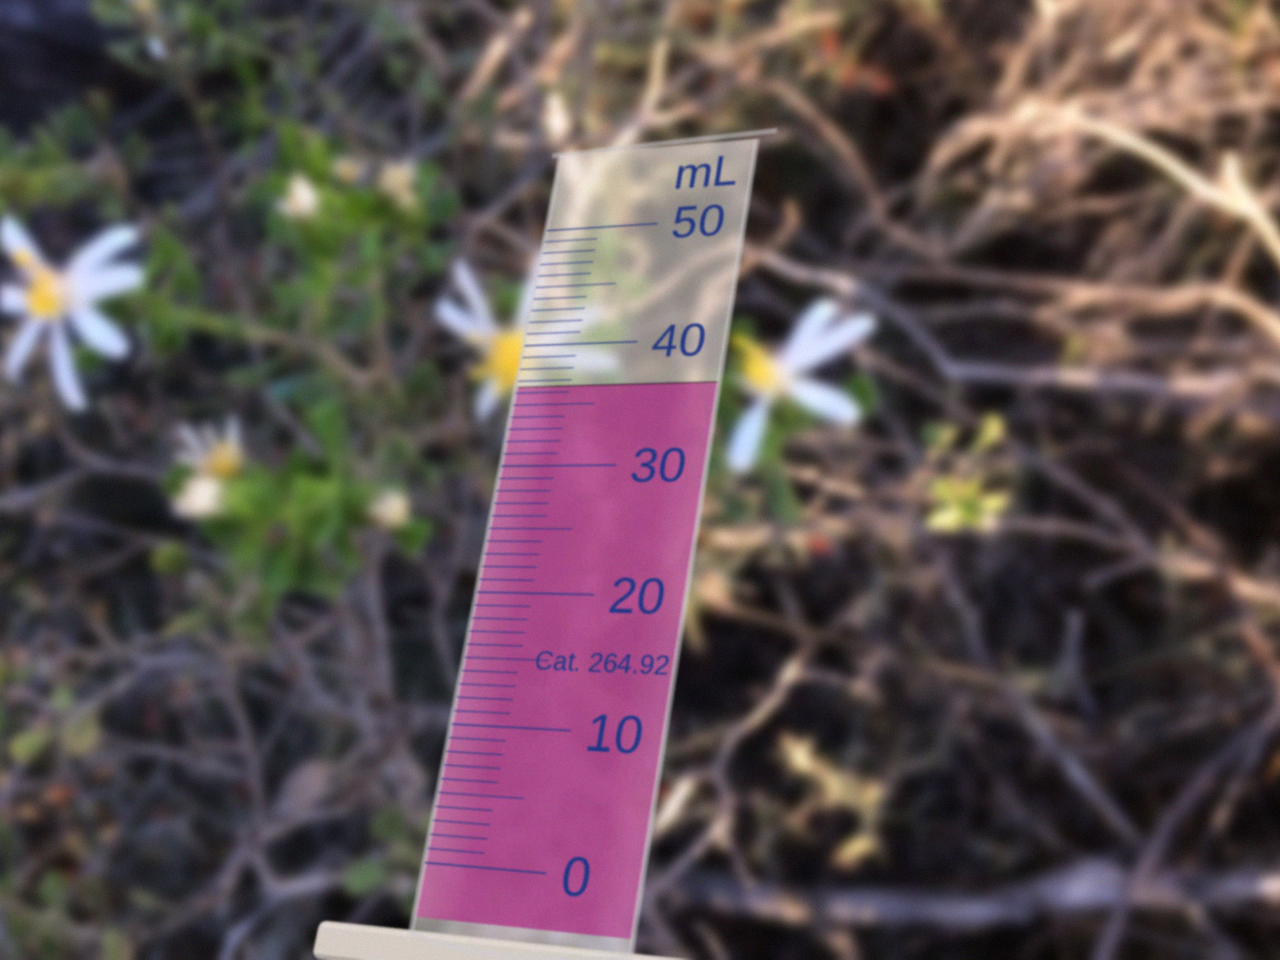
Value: 36.5,mL
